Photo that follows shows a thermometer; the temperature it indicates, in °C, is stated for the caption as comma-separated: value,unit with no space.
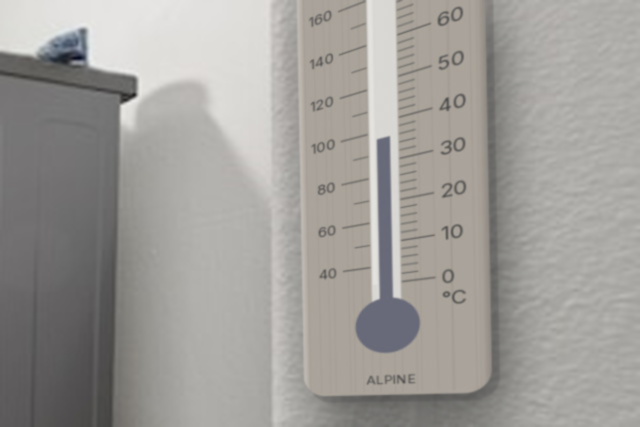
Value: 36,°C
